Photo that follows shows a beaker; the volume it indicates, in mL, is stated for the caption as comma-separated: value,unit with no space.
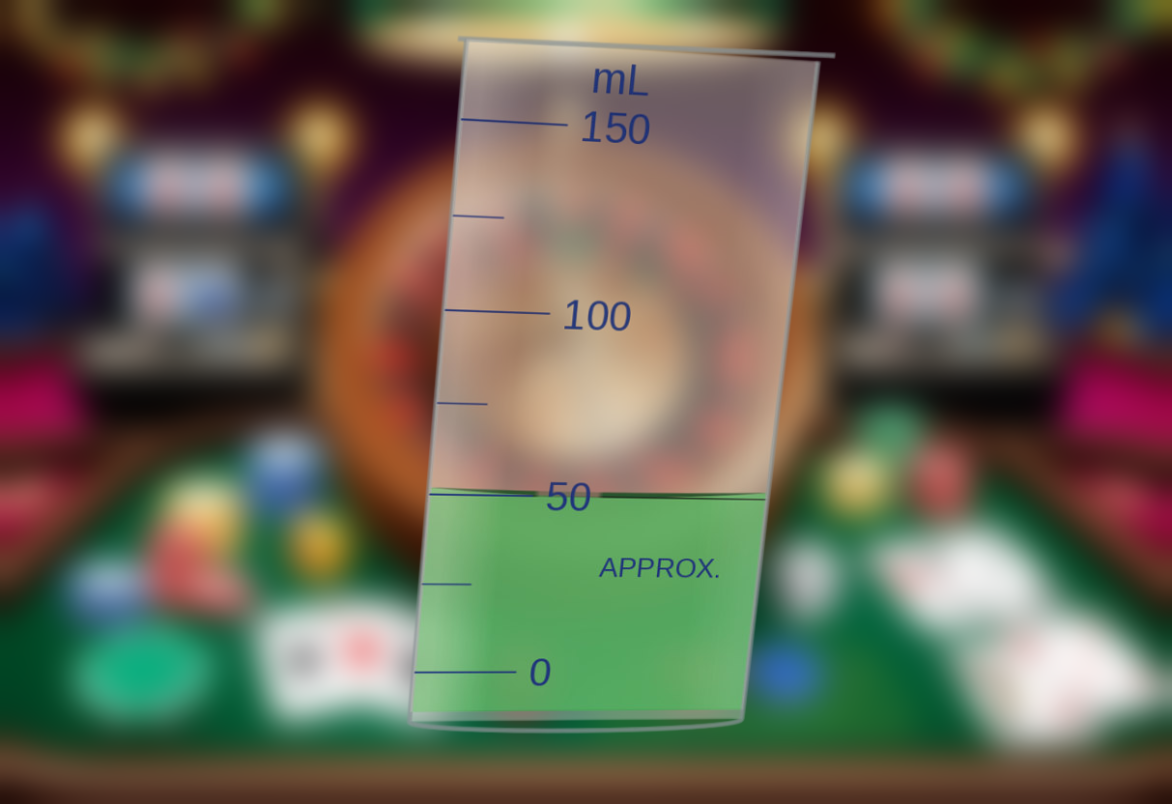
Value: 50,mL
